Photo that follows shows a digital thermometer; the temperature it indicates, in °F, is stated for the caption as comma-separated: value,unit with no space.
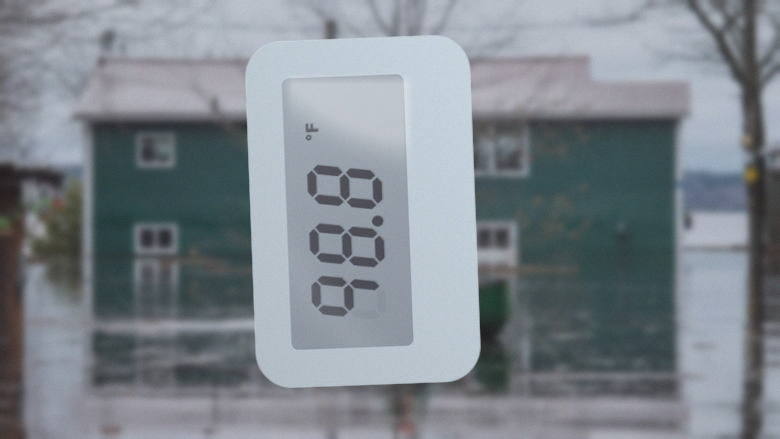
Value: 98.8,°F
